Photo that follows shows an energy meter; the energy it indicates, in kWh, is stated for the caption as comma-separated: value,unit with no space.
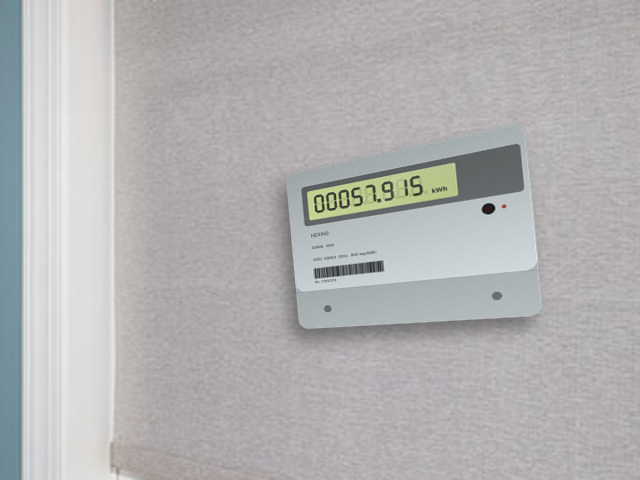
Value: 57.915,kWh
